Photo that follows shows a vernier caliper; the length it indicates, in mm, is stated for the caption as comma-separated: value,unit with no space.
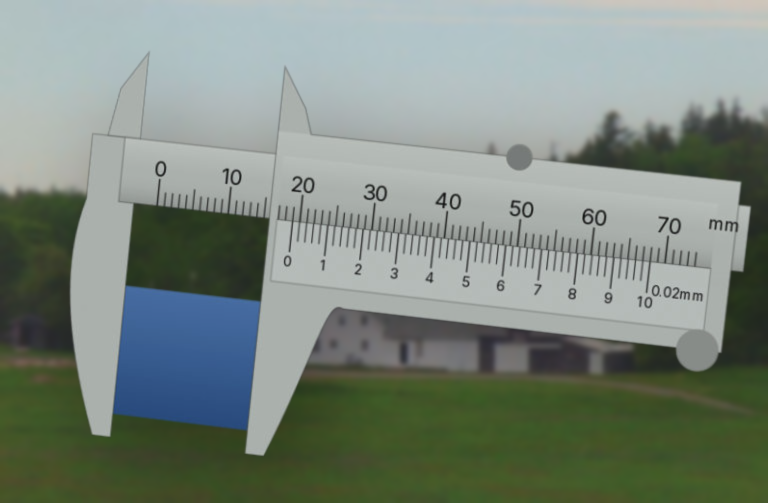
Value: 19.0,mm
